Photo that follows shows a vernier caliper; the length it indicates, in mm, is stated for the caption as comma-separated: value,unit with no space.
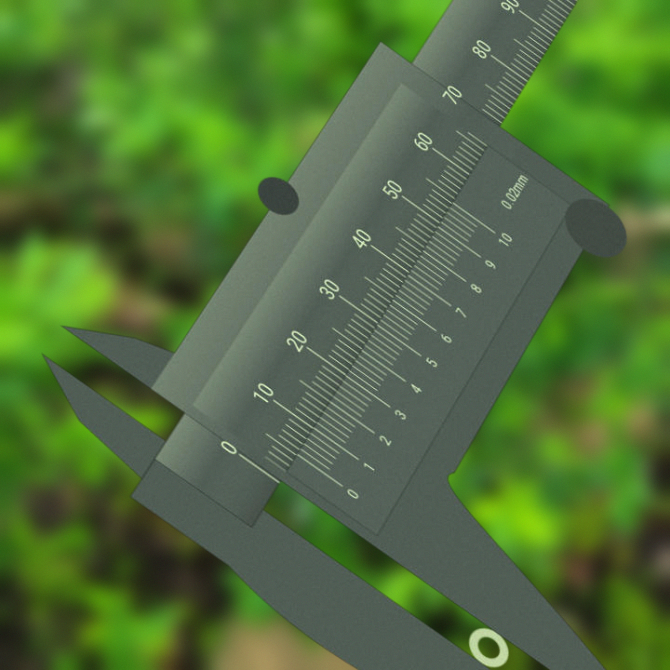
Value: 5.2,mm
